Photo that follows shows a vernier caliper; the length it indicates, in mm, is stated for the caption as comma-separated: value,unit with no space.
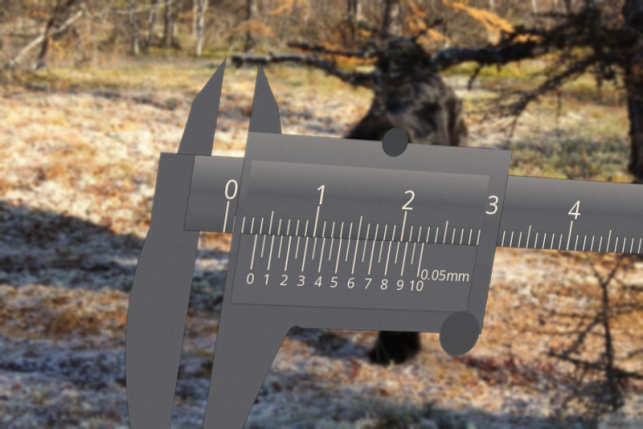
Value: 3.6,mm
